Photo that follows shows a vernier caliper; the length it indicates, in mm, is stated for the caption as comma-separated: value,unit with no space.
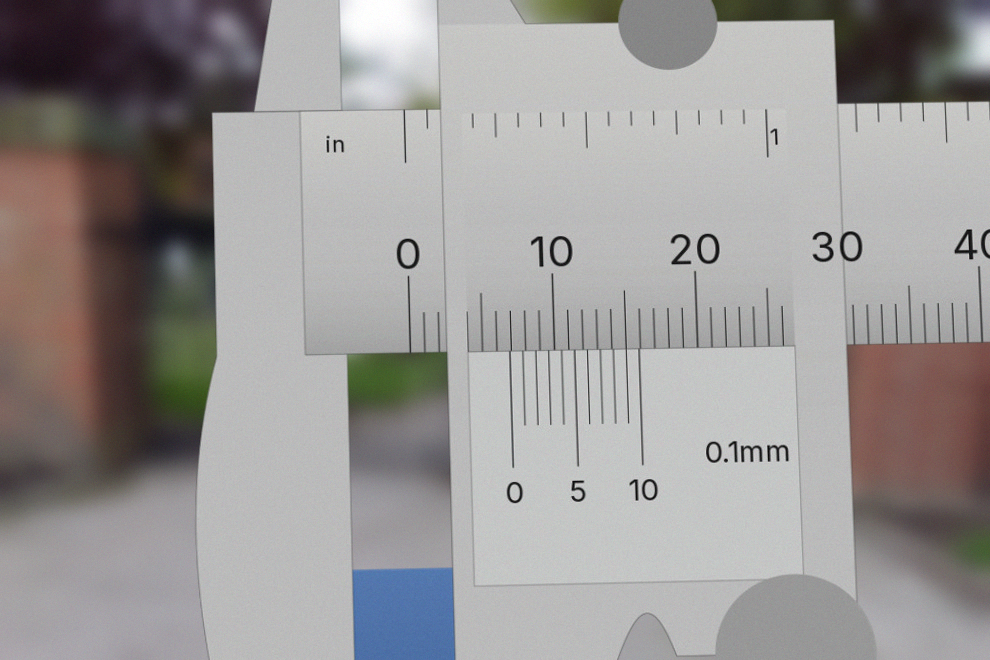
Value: 6.9,mm
